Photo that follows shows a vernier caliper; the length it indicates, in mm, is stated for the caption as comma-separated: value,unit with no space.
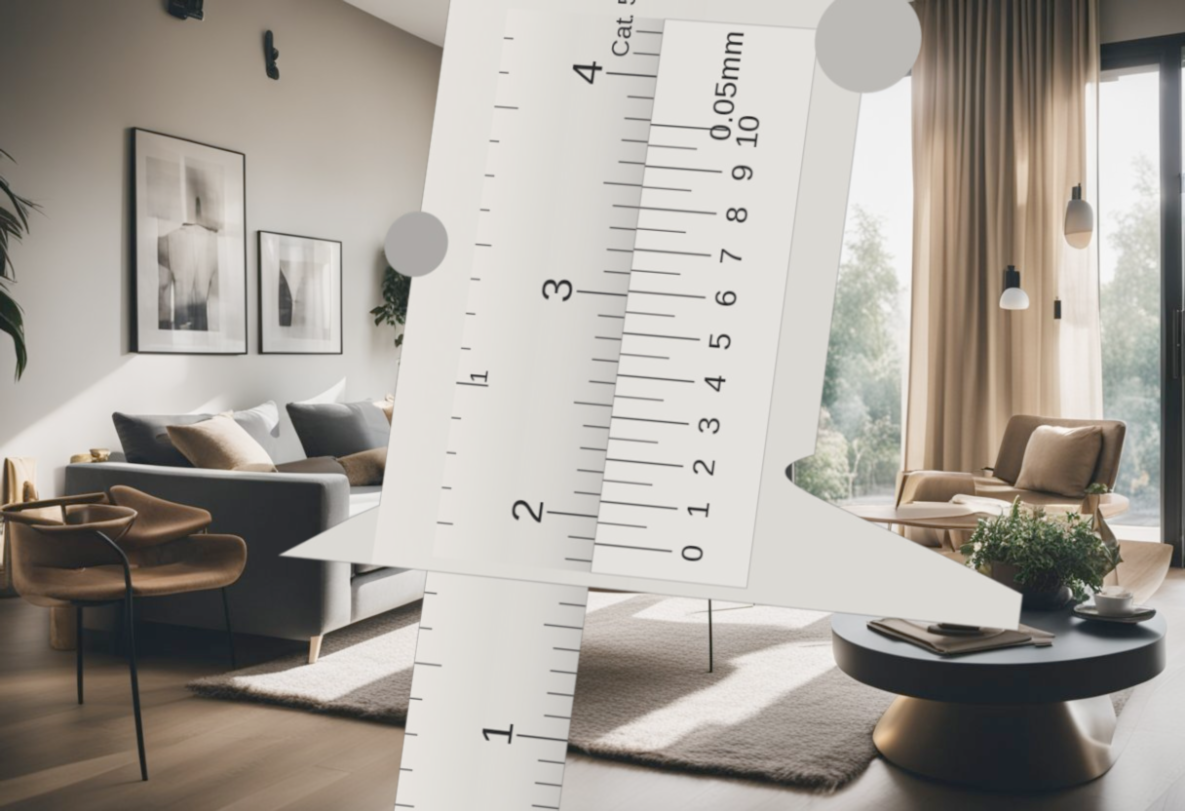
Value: 18.8,mm
